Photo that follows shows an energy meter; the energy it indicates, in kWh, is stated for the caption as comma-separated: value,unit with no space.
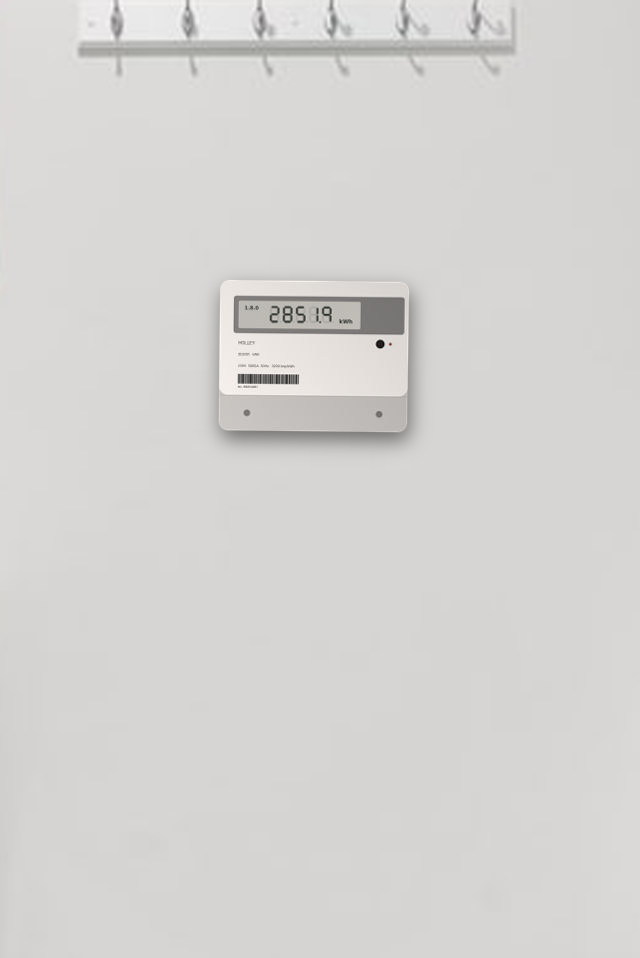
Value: 2851.9,kWh
